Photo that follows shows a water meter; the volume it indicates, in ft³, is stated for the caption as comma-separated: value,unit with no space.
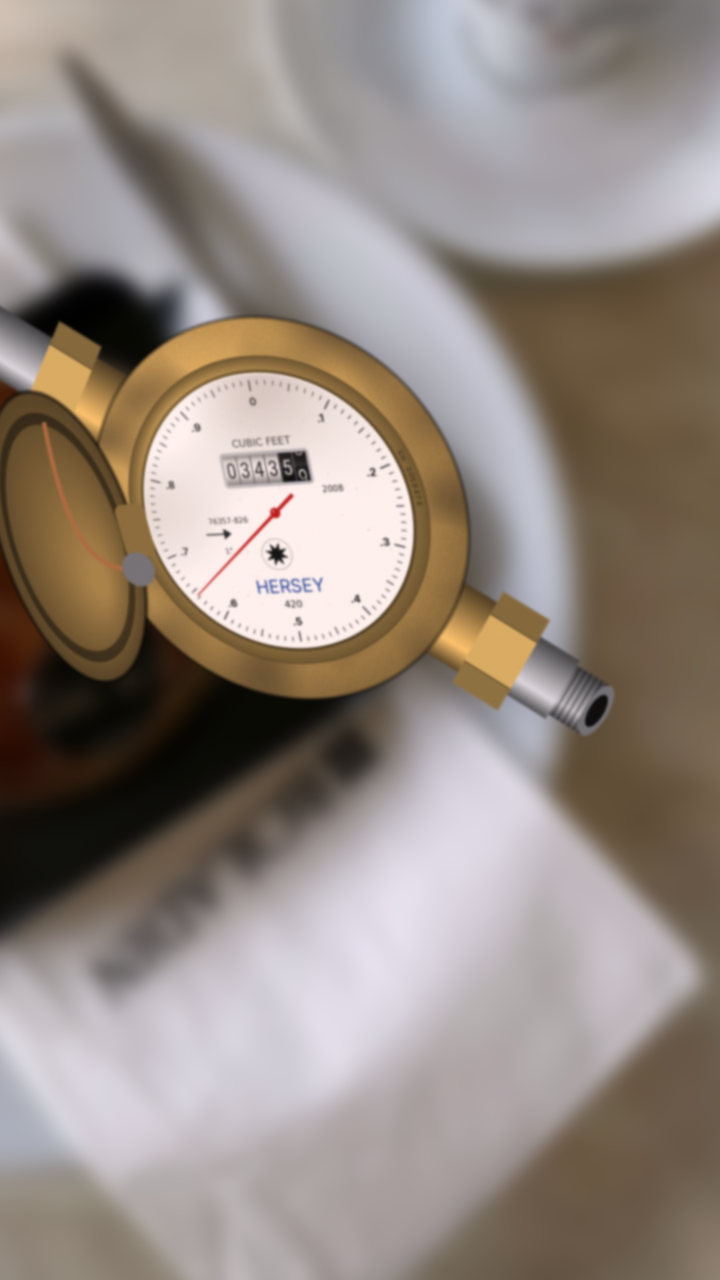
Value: 34358.64,ft³
